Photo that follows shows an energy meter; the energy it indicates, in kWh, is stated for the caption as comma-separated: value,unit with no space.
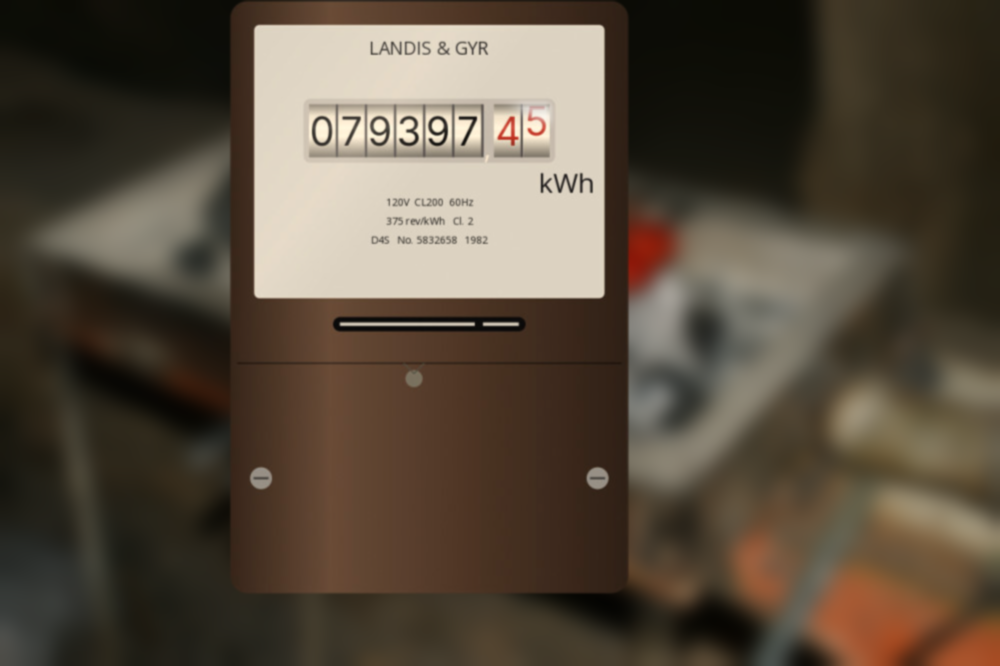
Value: 79397.45,kWh
